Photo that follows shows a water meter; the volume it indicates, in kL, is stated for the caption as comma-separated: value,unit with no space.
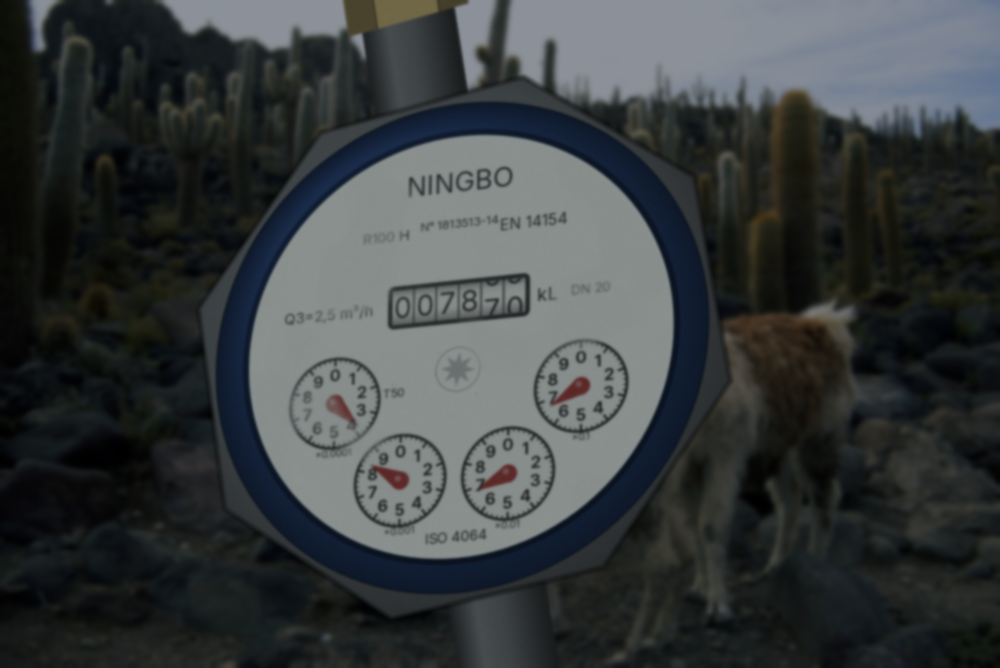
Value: 7869.6683,kL
